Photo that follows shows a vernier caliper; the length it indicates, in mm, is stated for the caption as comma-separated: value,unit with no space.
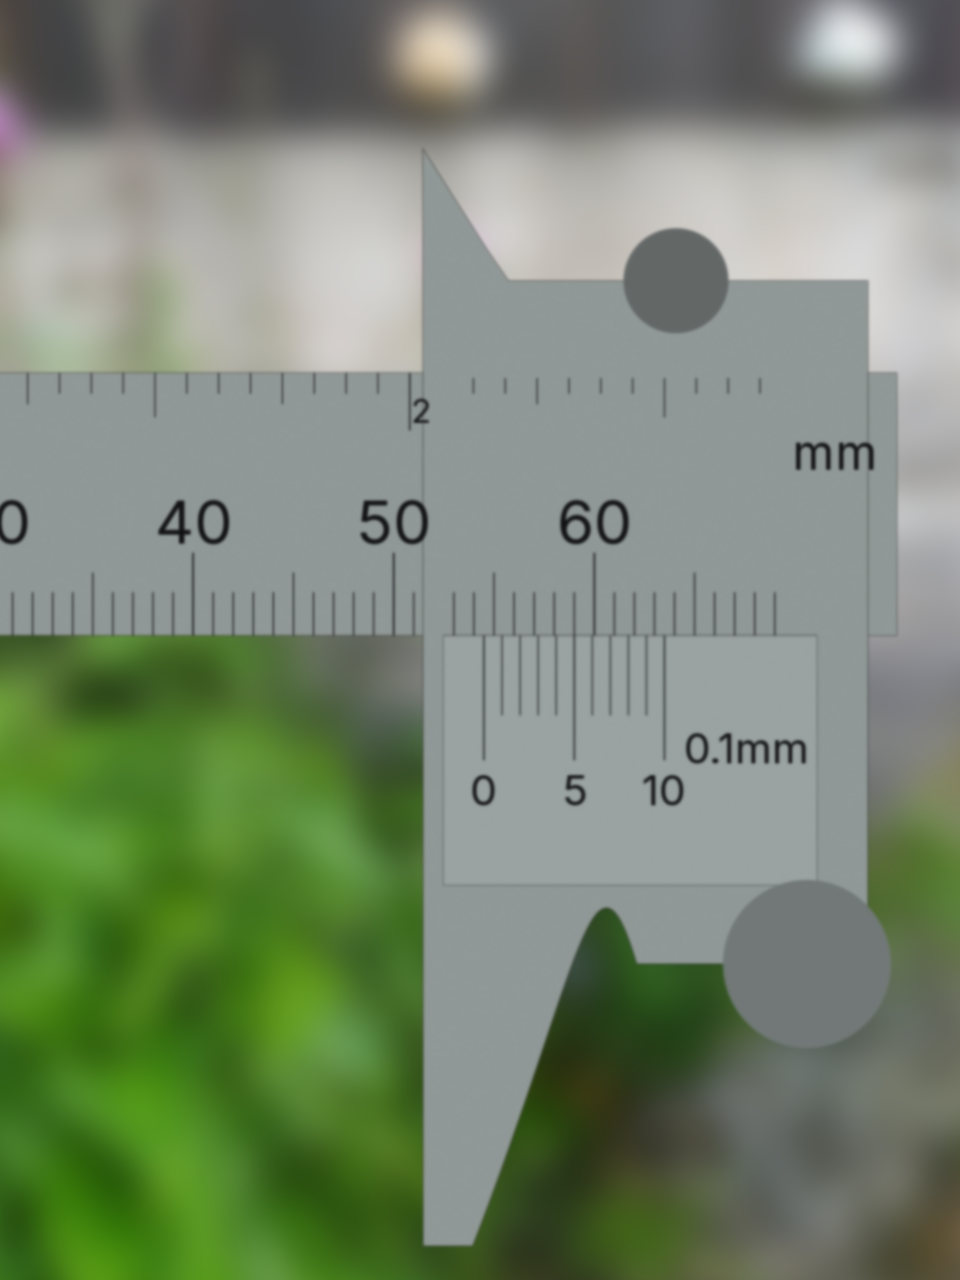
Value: 54.5,mm
